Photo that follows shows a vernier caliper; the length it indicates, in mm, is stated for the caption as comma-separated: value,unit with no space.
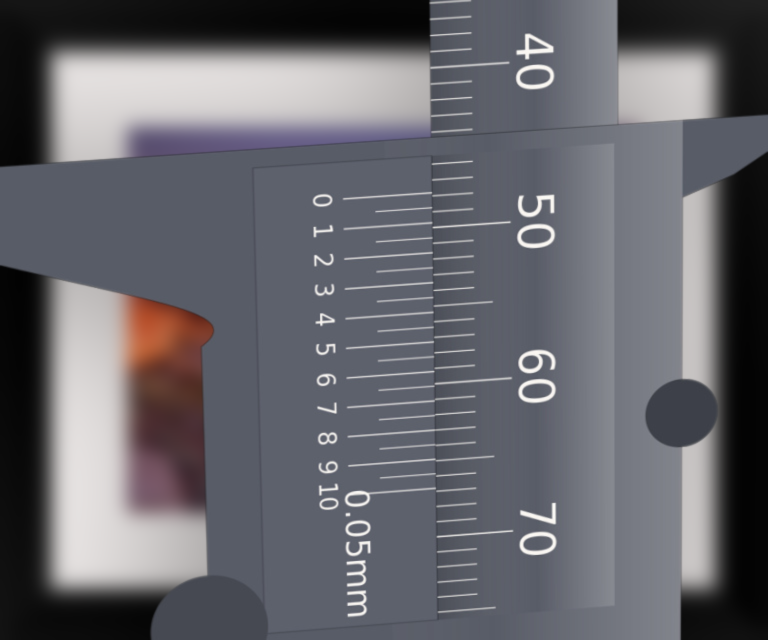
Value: 47.8,mm
